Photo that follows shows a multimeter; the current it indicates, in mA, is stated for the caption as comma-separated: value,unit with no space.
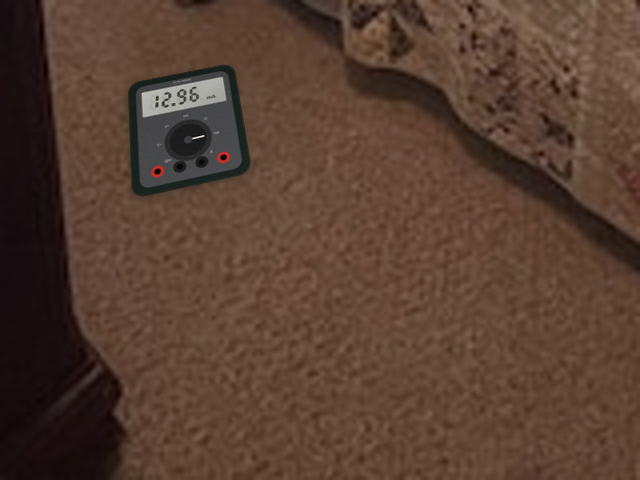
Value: 12.96,mA
